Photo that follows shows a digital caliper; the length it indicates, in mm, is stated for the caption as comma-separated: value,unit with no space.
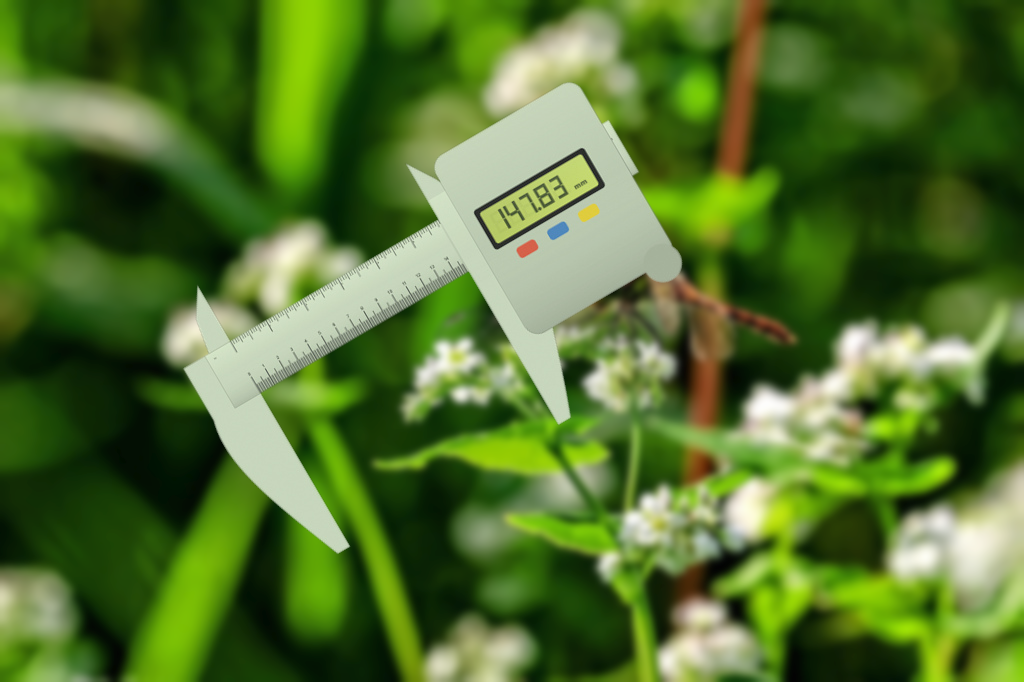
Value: 147.83,mm
